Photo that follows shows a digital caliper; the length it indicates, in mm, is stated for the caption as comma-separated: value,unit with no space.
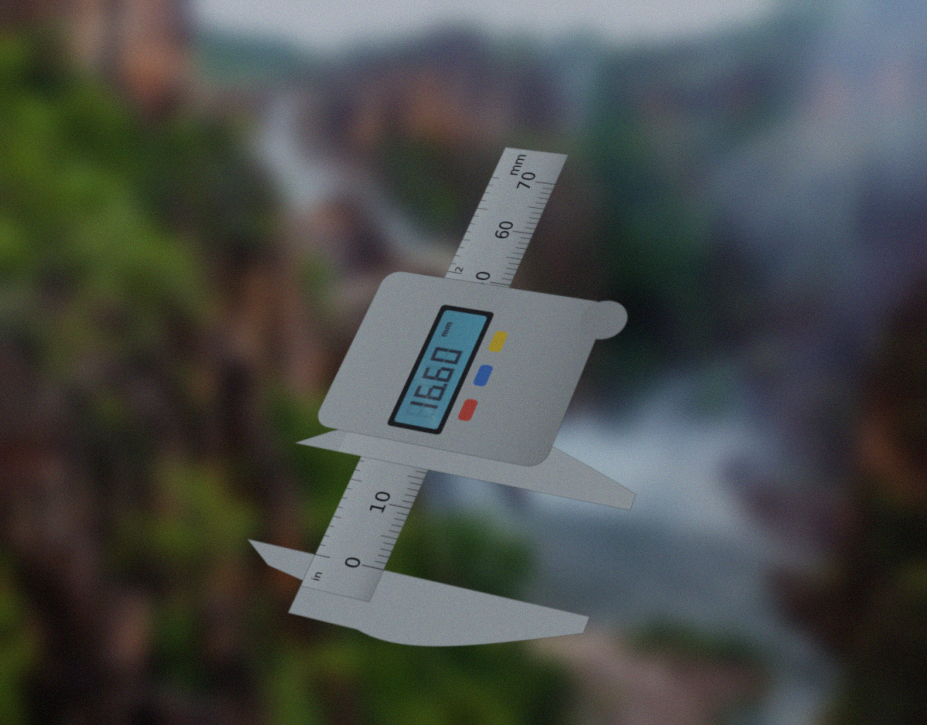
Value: 16.60,mm
